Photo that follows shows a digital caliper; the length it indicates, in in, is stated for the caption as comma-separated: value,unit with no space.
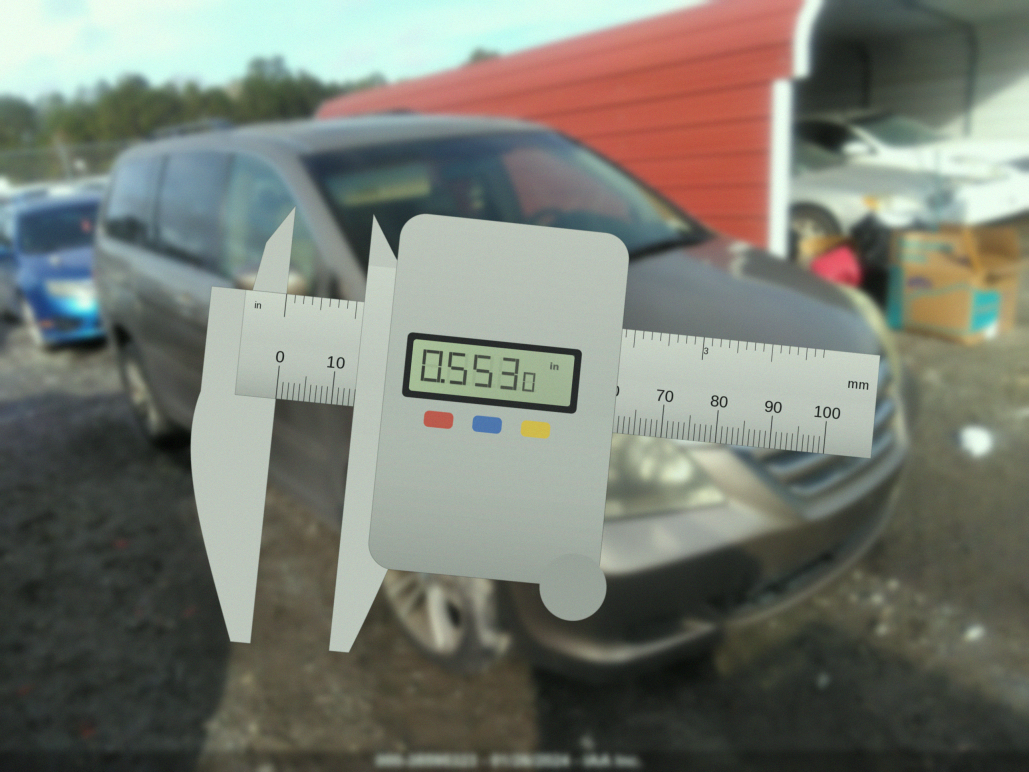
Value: 0.5530,in
